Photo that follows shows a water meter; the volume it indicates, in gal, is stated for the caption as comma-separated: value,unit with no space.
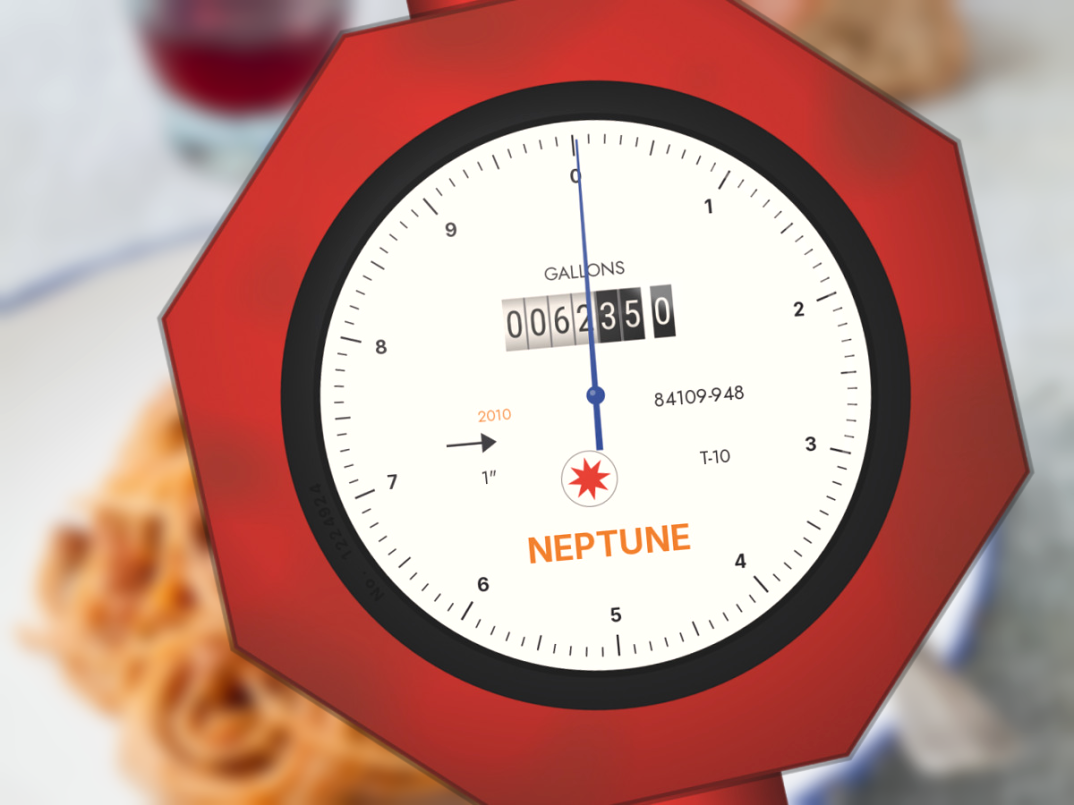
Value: 62350.0,gal
